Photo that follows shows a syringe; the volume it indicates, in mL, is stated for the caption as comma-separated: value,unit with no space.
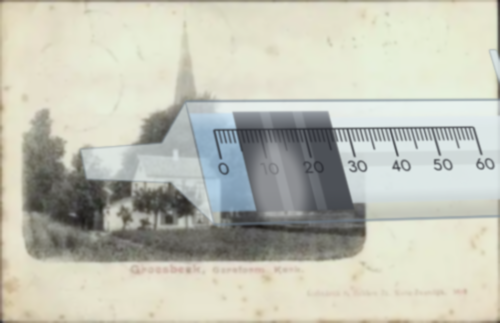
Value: 5,mL
